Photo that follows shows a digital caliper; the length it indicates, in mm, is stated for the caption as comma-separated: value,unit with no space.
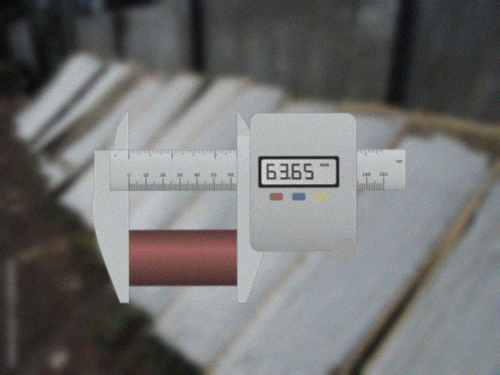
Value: 63.65,mm
